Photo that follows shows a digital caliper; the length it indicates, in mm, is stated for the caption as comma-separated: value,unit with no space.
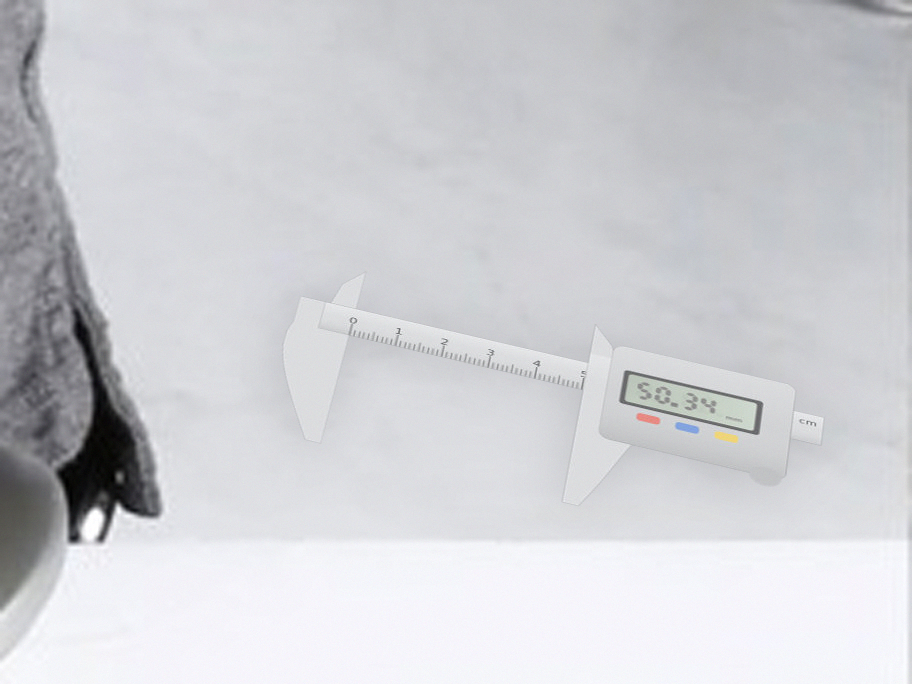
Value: 50.34,mm
